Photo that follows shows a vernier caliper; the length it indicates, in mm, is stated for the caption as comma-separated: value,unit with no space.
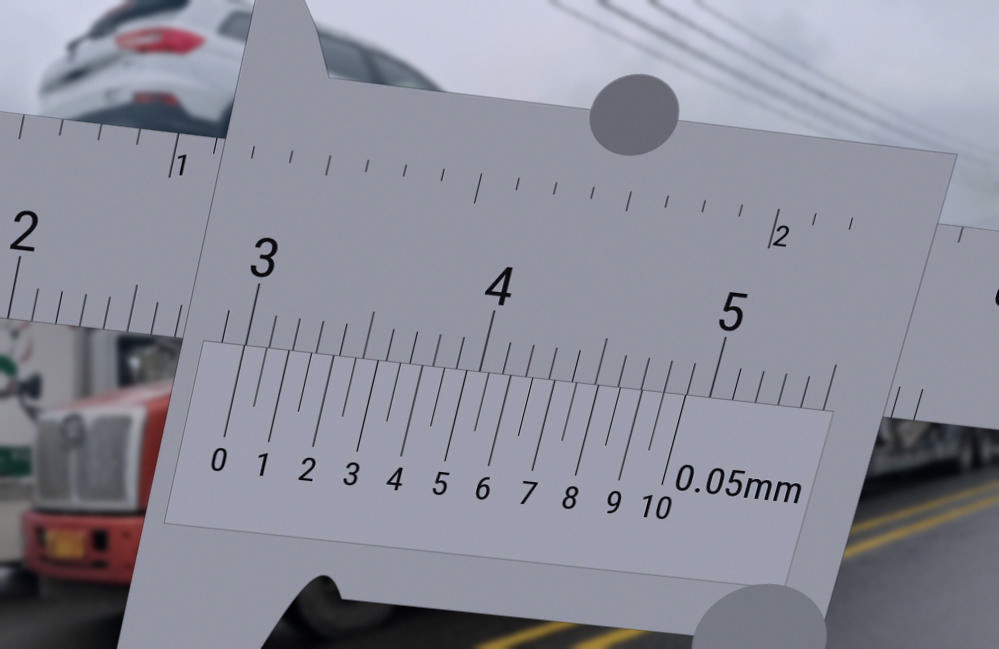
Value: 29.95,mm
